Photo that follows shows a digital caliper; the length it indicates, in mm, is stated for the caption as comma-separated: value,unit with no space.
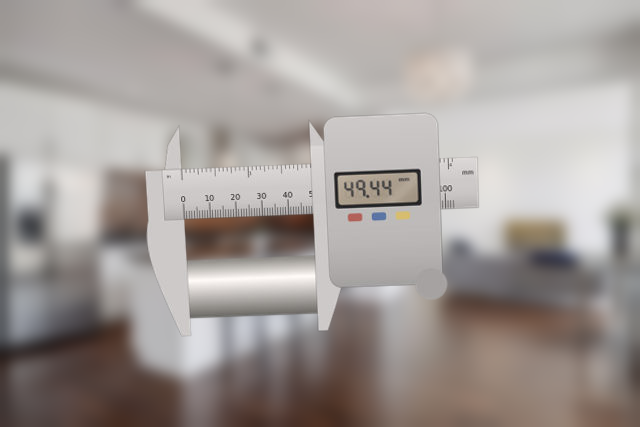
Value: 49.44,mm
